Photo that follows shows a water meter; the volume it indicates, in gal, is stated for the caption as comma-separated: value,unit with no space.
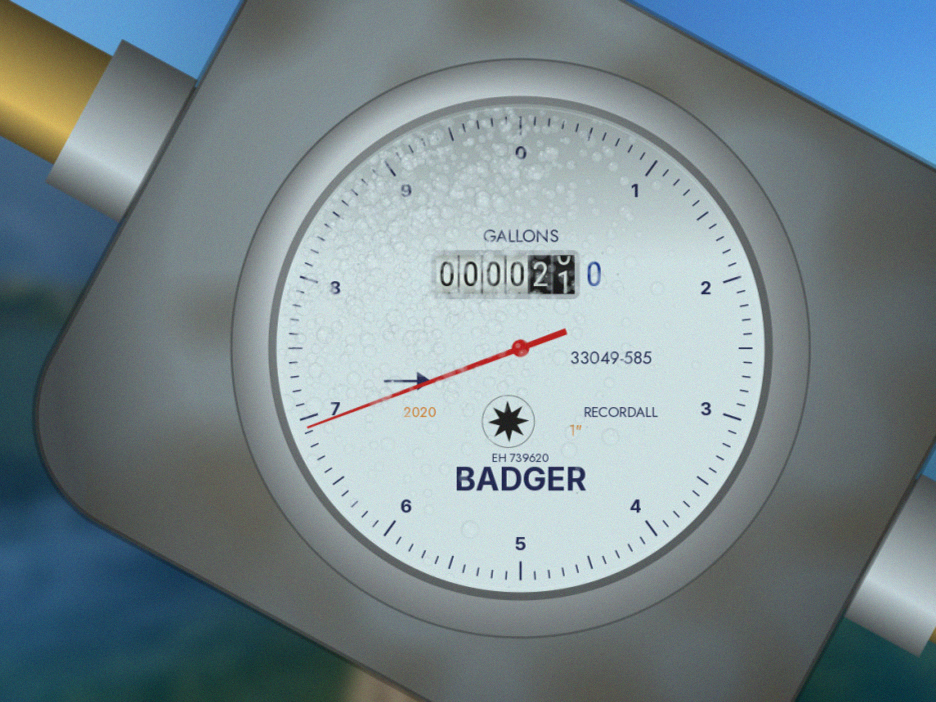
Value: 206.9,gal
